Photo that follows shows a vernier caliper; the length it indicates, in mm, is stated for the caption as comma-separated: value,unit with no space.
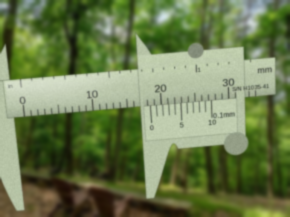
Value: 18.4,mm
